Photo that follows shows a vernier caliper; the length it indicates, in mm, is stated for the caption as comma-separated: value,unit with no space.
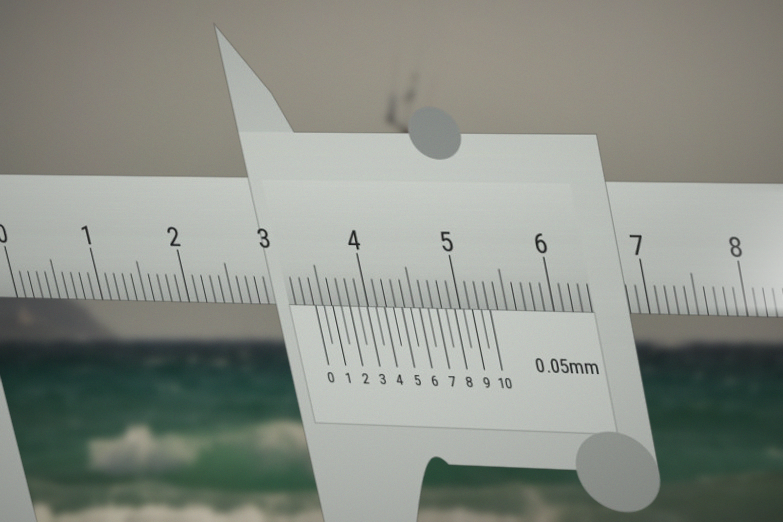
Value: 34.2,mm
